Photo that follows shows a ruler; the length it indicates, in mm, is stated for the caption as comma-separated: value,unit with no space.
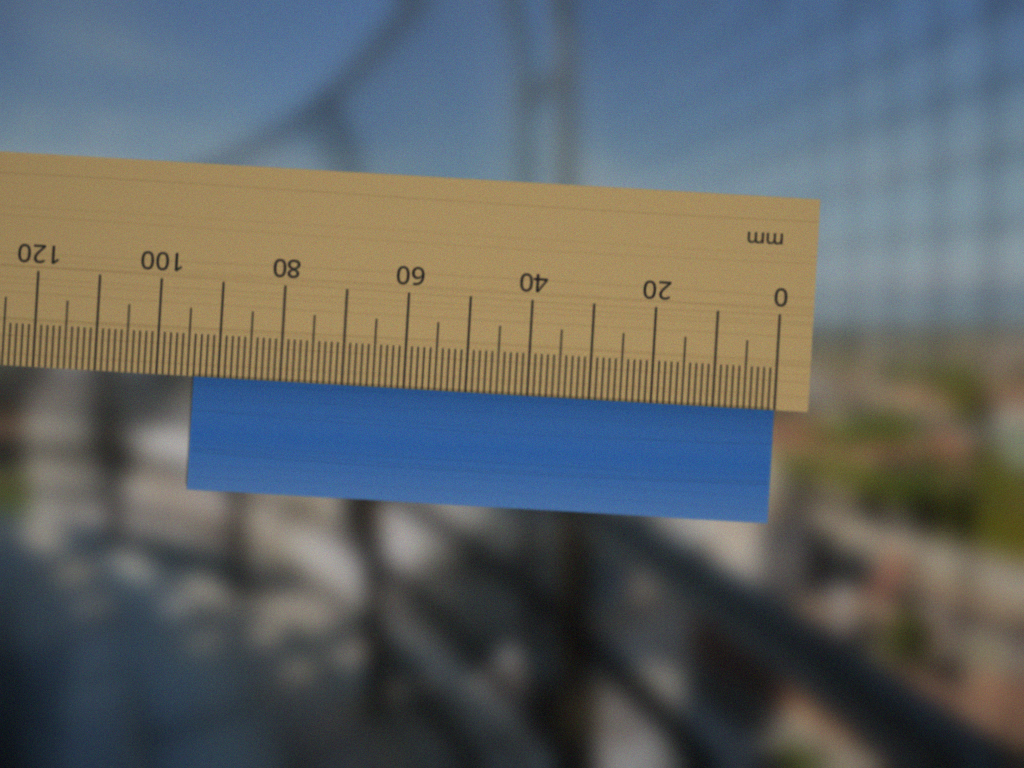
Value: 94,mm
